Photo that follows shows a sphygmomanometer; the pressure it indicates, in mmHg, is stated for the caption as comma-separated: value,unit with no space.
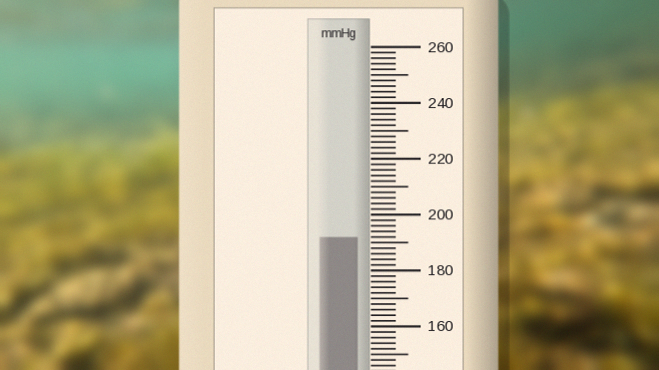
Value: 192,mmHg
